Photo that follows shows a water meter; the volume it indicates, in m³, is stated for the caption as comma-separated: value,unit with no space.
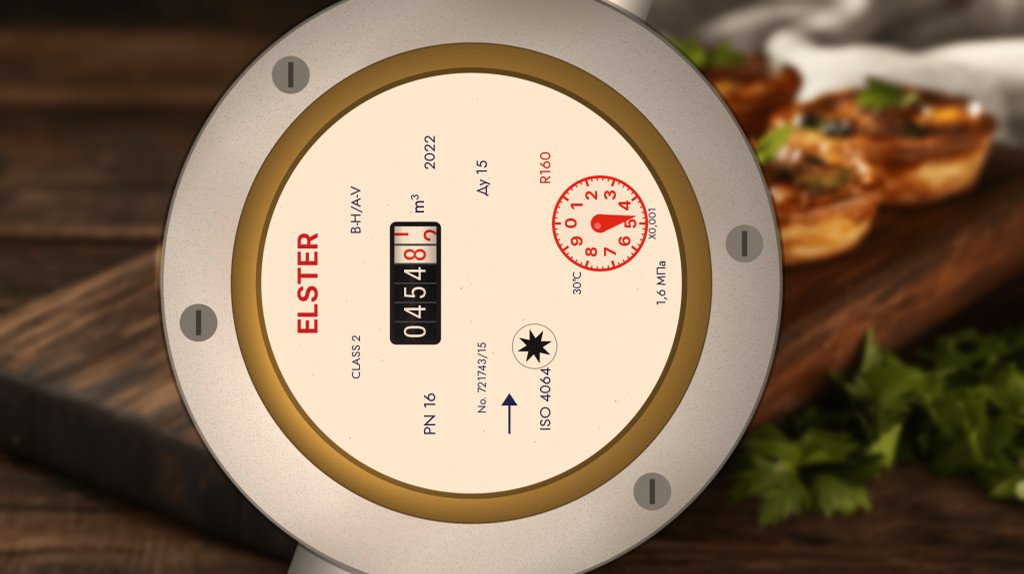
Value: 454.814,m³
